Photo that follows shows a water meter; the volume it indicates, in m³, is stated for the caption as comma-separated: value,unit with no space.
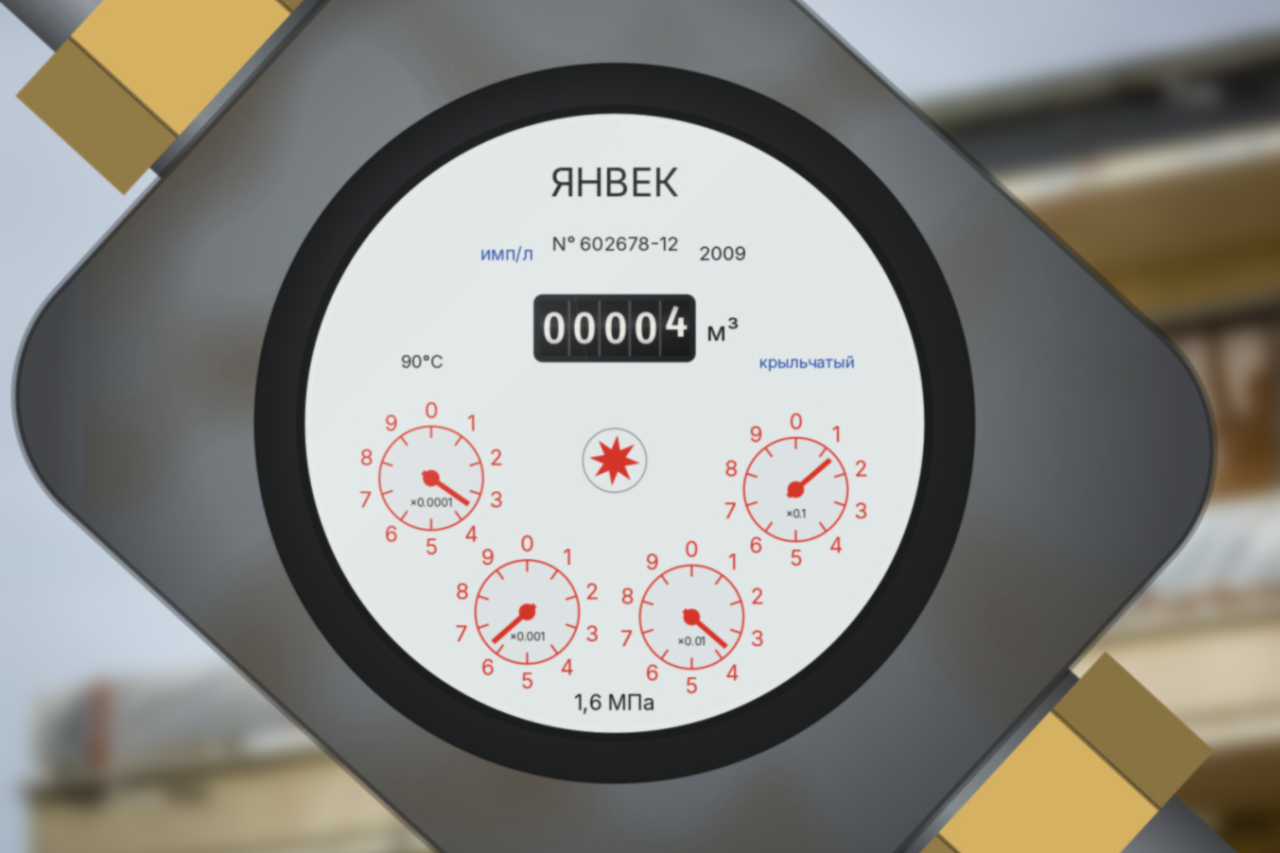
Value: 4.1363,m³
